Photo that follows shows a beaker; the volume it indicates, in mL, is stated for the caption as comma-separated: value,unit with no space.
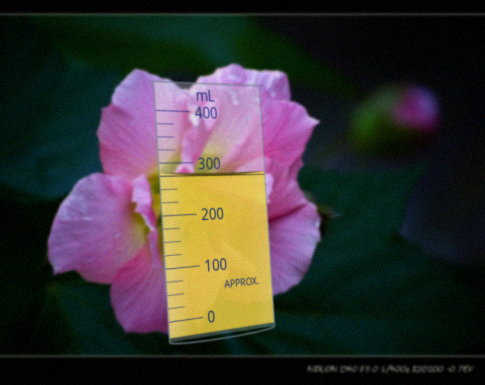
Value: 275,mL
